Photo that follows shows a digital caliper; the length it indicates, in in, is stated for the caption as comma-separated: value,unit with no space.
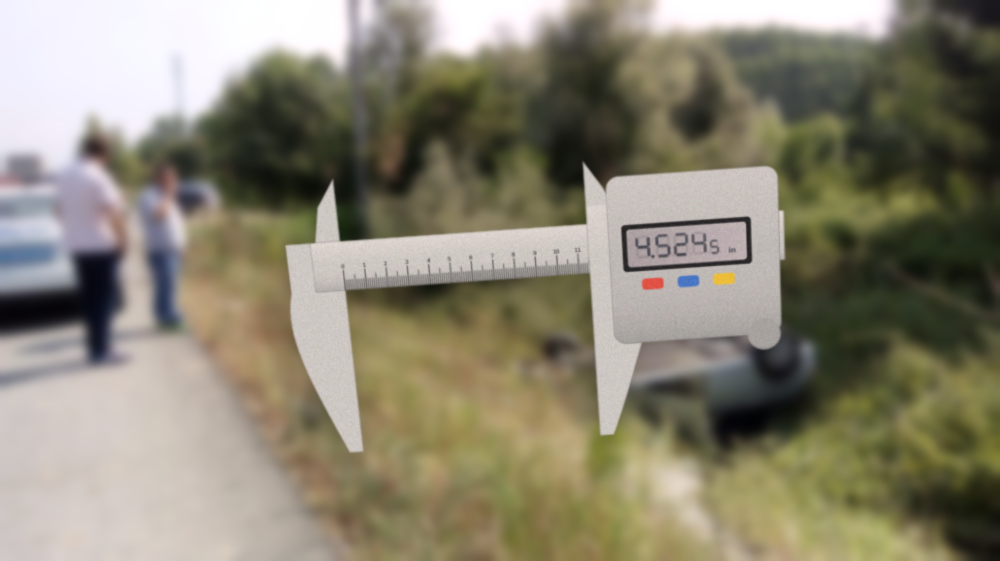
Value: 4.5245,in
